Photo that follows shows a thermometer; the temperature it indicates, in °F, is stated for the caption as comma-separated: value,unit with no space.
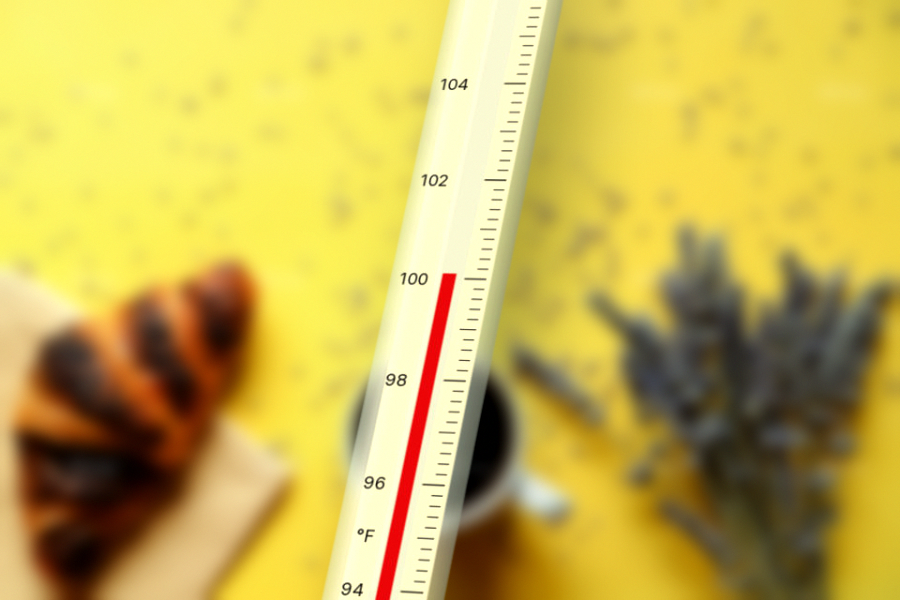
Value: 100.1,°F
